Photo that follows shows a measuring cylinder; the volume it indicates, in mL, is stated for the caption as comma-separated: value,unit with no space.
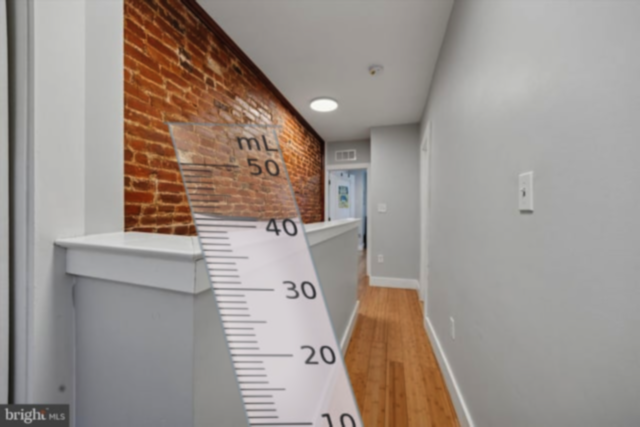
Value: 41,mL
